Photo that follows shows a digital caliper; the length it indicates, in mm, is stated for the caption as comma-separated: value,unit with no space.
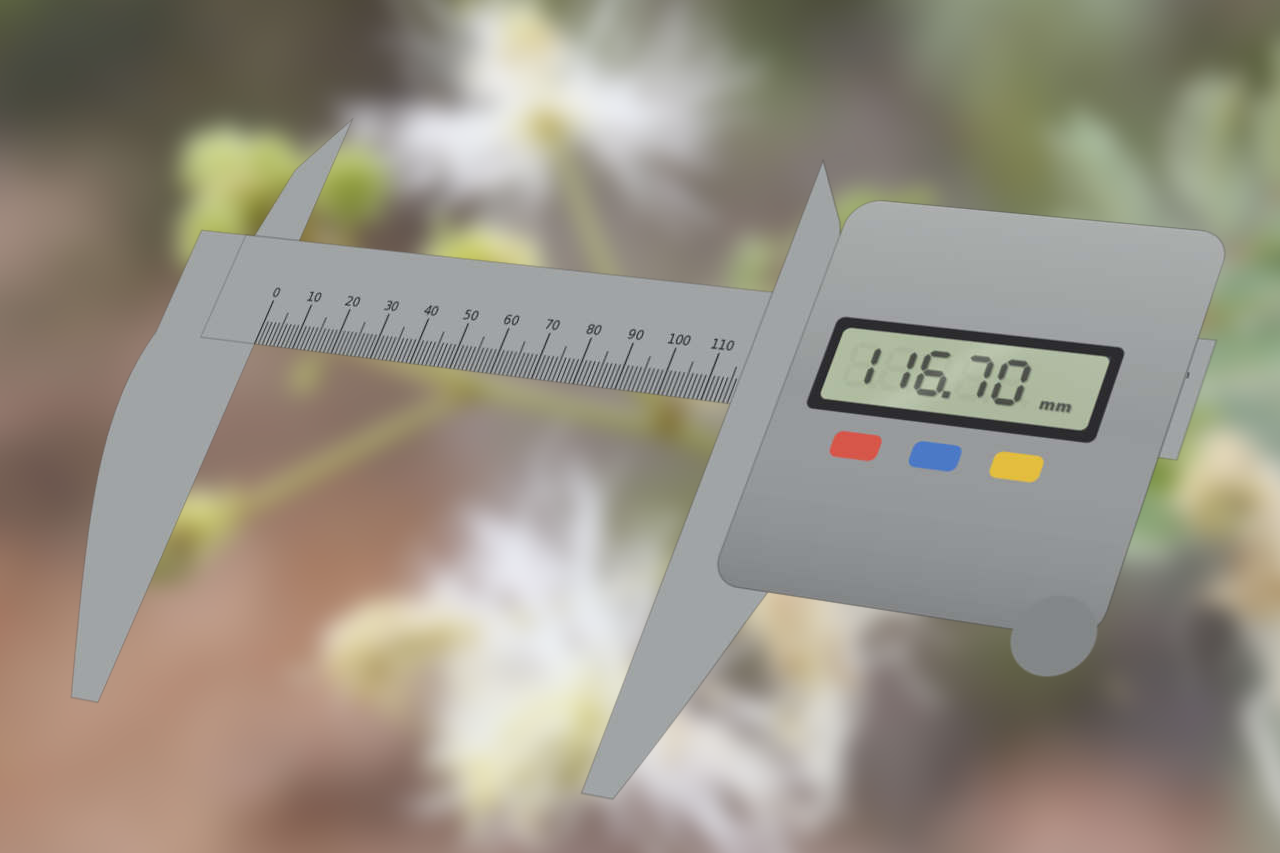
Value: 116.70,mm
